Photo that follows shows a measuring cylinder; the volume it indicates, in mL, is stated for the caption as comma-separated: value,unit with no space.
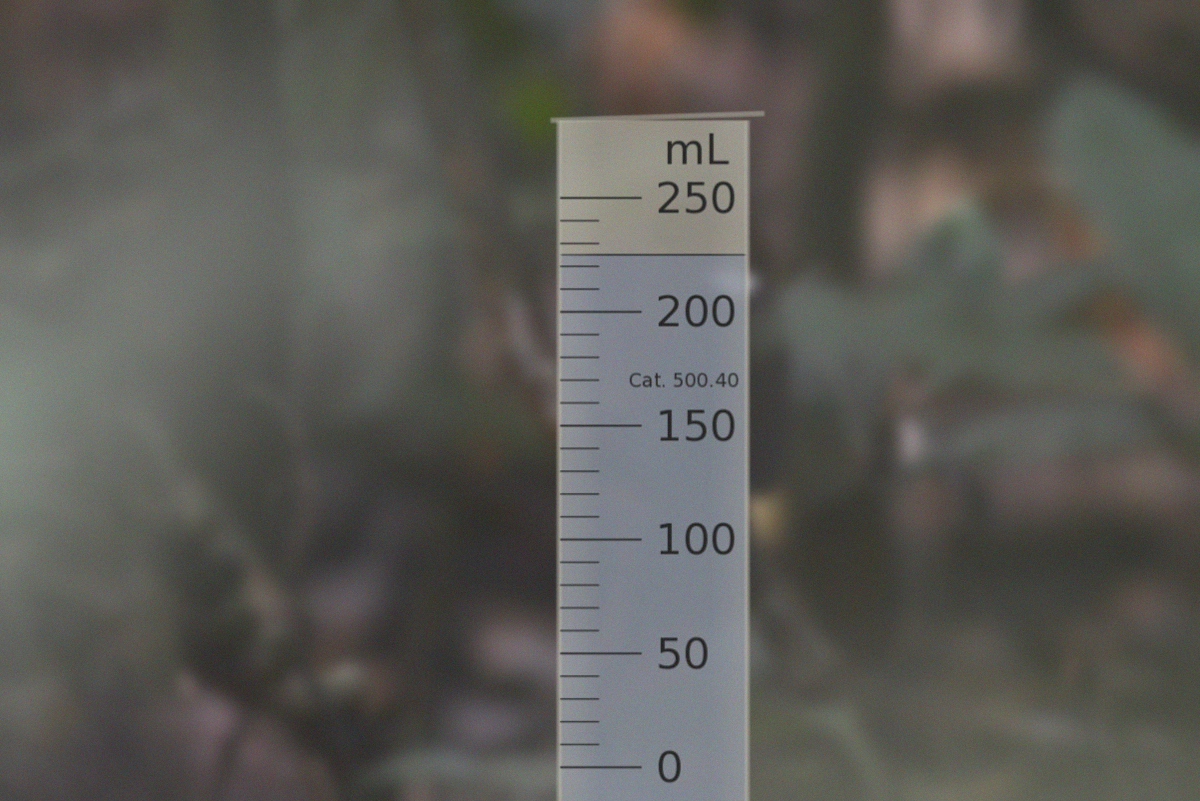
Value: 225,mL
